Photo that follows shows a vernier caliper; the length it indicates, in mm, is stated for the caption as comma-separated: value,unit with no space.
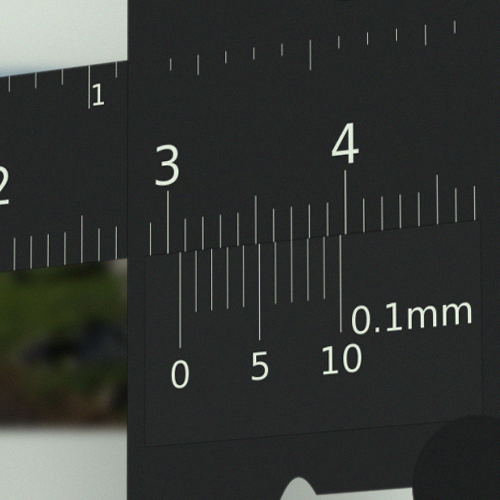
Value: 30.7,mm
